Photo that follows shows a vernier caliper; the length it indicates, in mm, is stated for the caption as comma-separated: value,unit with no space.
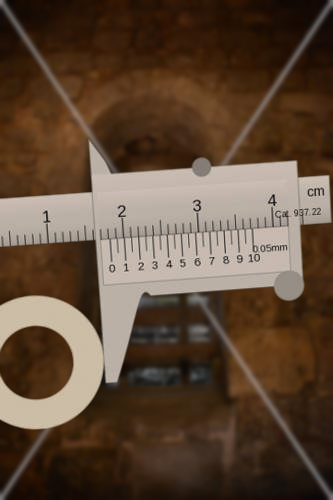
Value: 18.2,mm
